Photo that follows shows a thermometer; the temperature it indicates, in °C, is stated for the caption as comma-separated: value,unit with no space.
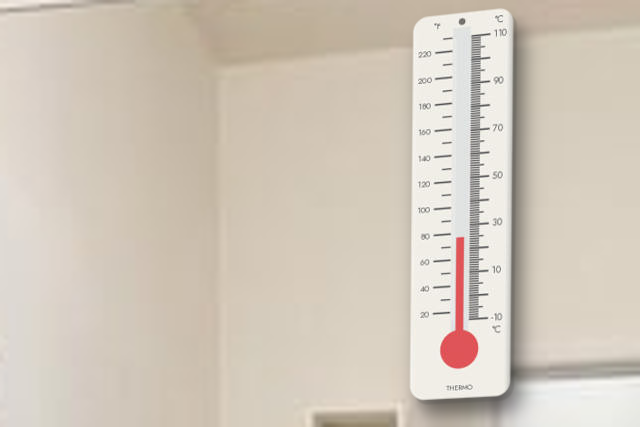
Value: 25,°C
